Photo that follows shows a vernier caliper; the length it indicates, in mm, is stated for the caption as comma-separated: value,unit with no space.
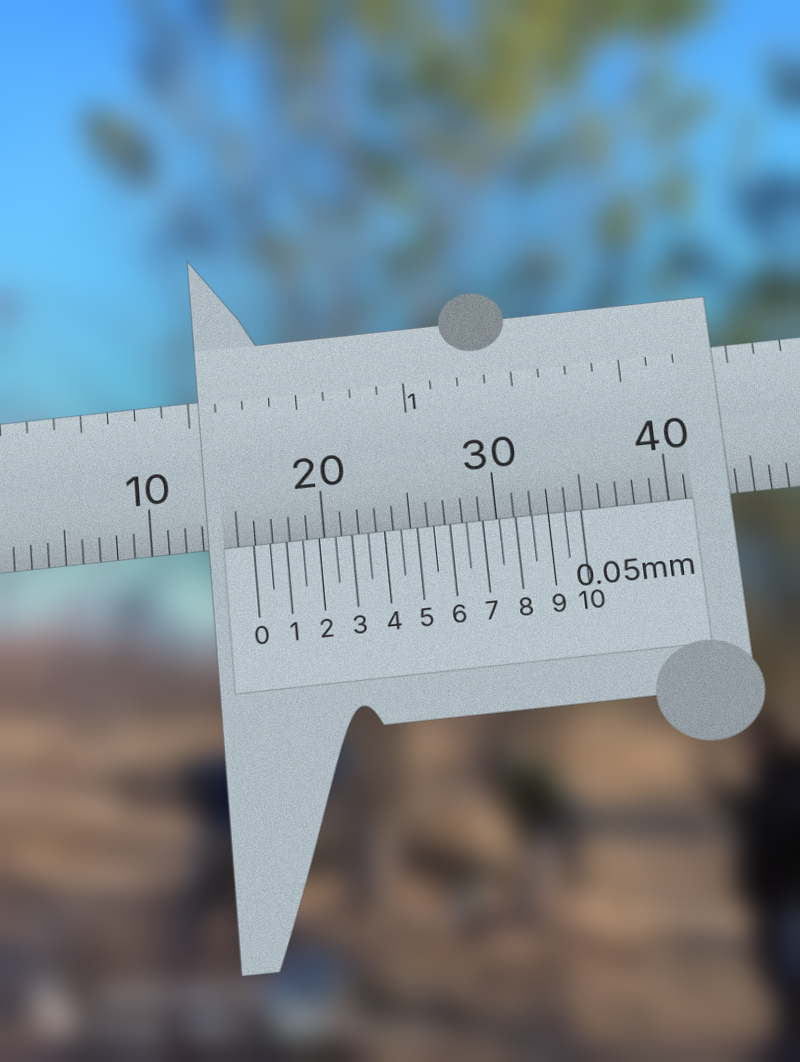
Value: 15.9,mm
